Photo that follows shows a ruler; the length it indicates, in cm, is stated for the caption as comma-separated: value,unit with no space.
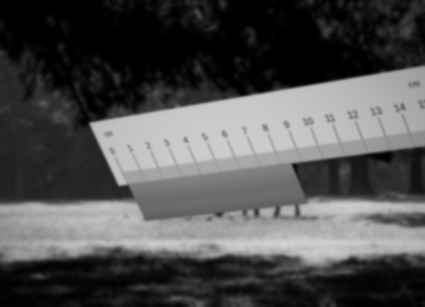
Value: 8.5,cm
